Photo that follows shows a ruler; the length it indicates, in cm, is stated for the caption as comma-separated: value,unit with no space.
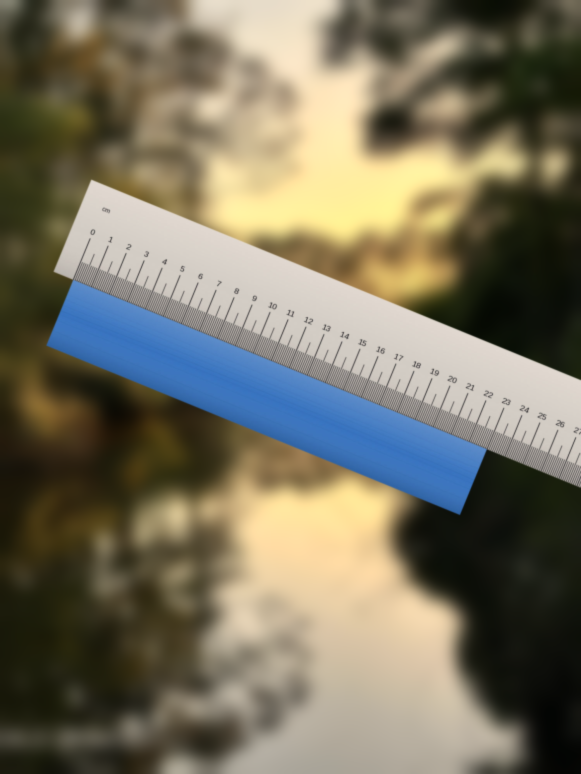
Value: 23,cm
